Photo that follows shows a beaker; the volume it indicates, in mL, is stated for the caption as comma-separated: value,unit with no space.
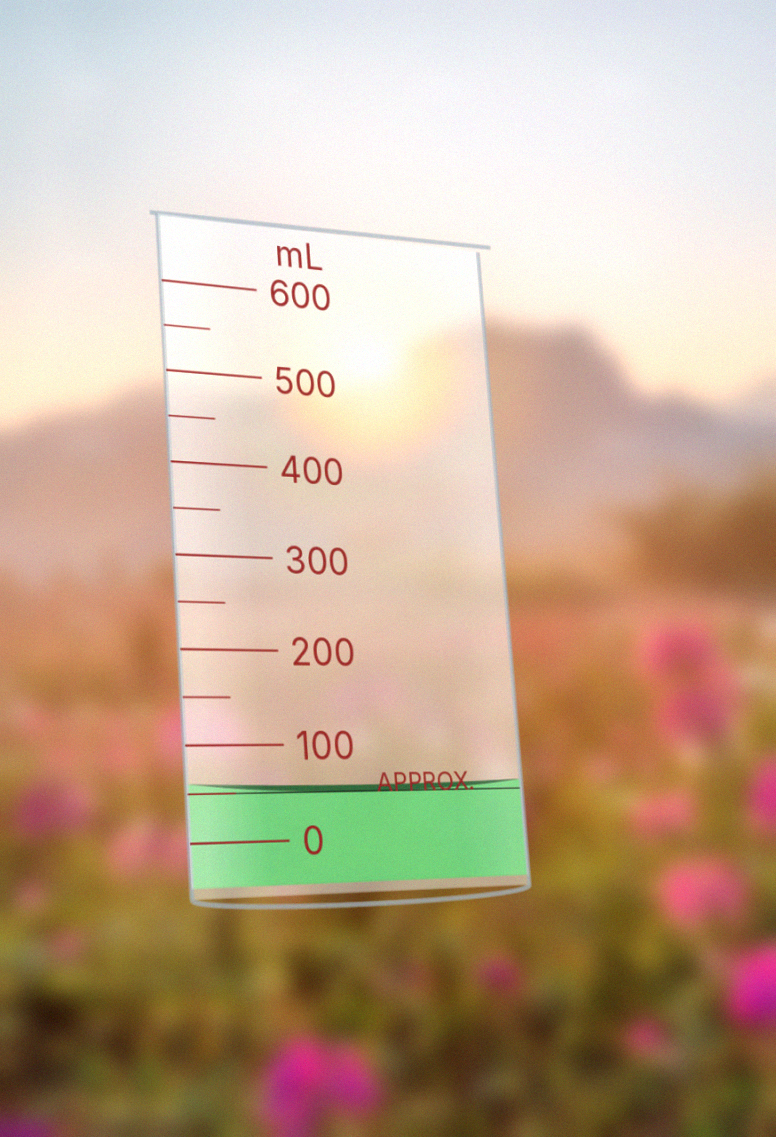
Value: 50,mL
